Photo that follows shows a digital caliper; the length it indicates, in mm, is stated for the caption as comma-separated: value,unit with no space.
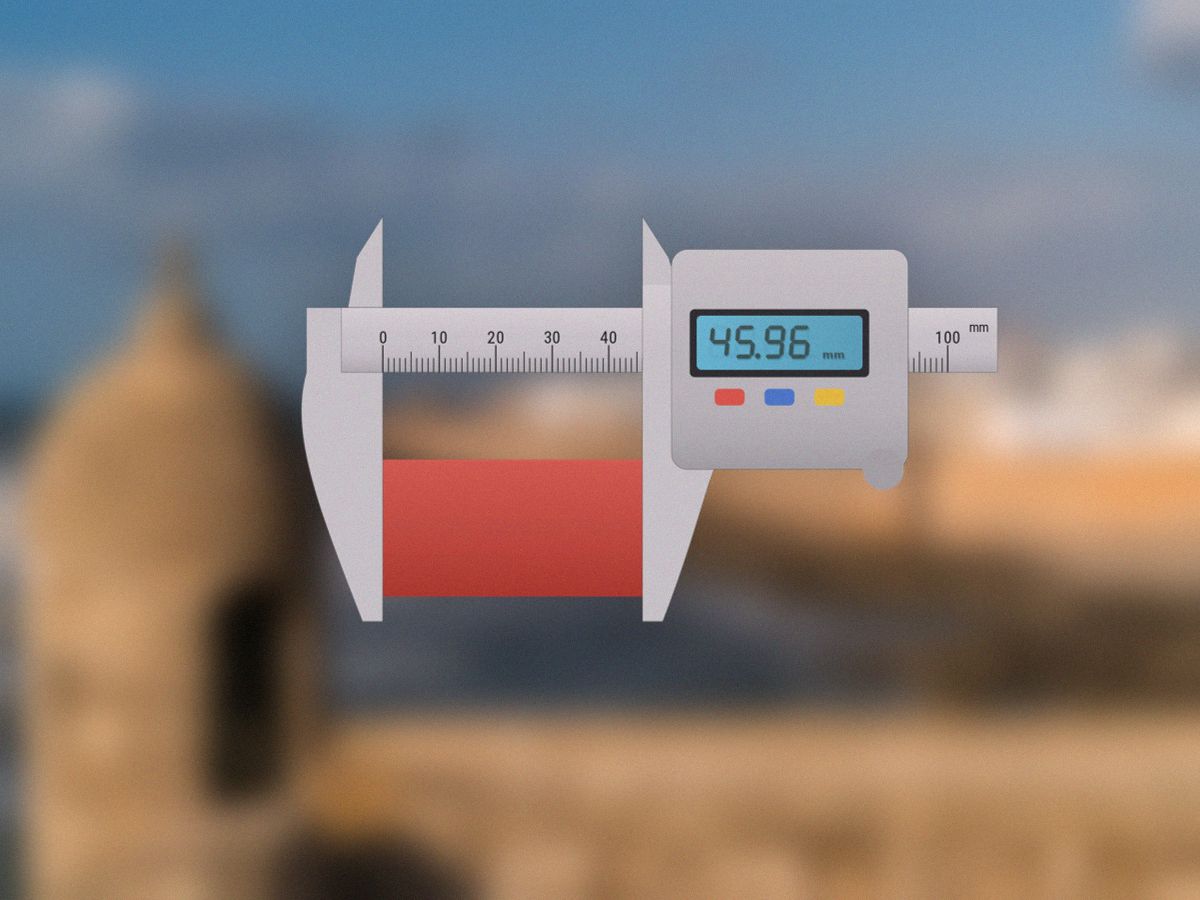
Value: 45.96,mm
